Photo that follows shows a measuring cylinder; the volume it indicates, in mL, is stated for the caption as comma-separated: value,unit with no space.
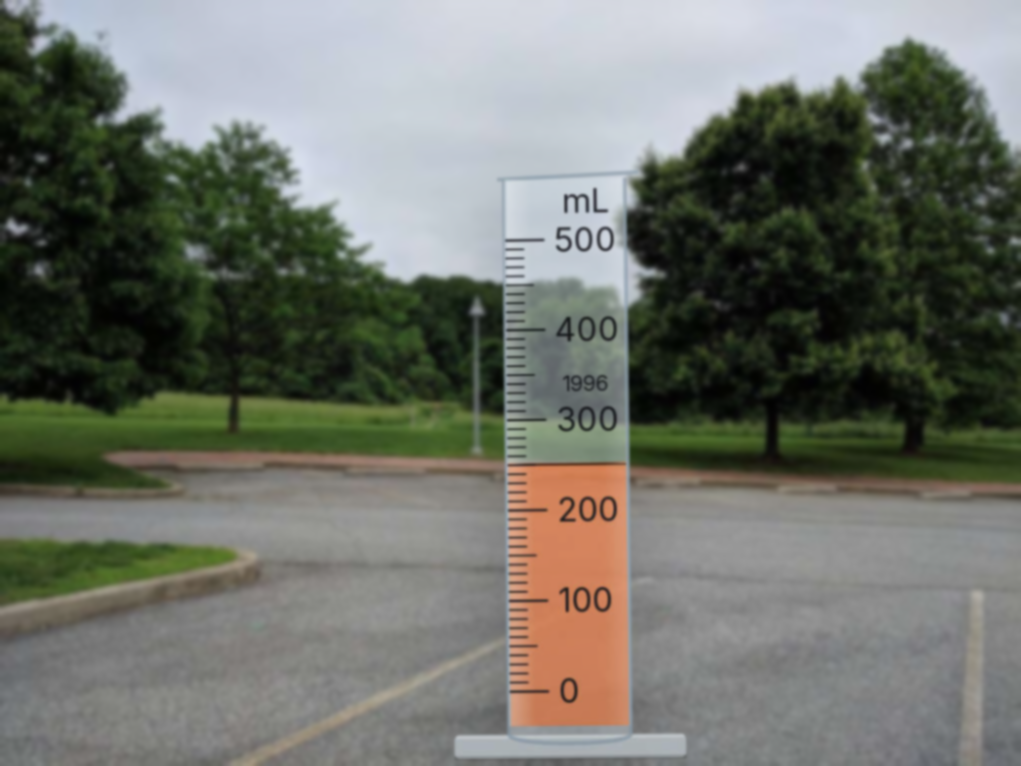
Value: 250,mL
